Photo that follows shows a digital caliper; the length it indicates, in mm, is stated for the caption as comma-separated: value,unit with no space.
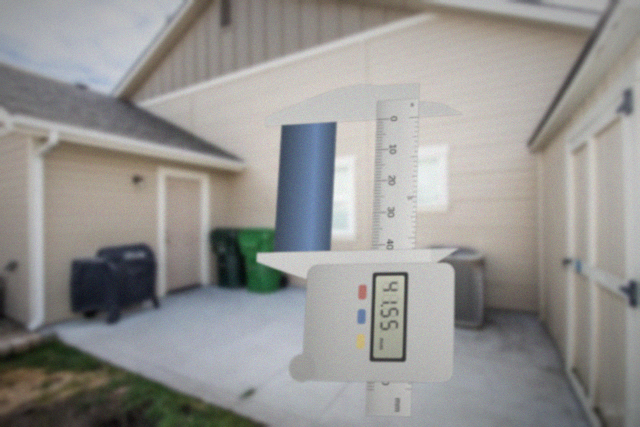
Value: 41.55,mm
